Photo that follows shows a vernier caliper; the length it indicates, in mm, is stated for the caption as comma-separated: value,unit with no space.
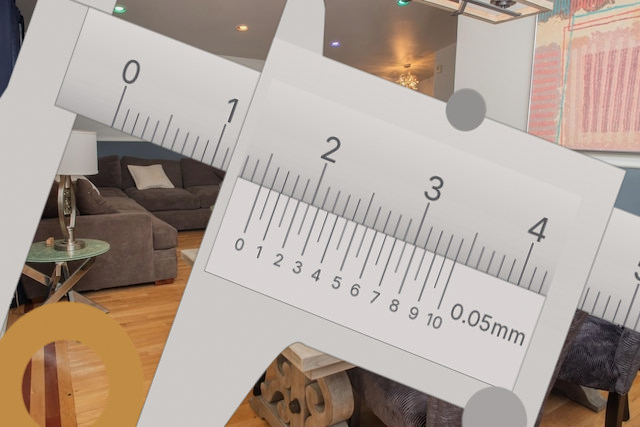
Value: 15.0,mm
